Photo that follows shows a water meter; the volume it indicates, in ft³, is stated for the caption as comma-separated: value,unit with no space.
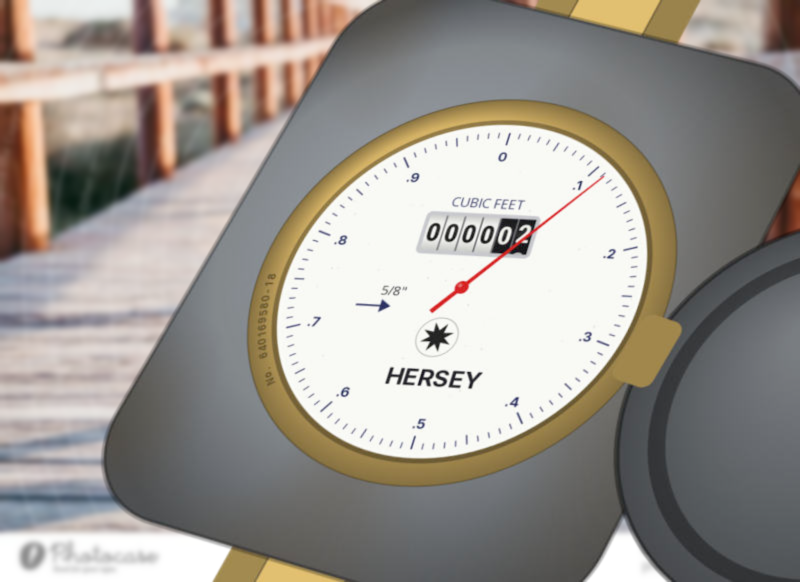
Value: 2.11,ft³
